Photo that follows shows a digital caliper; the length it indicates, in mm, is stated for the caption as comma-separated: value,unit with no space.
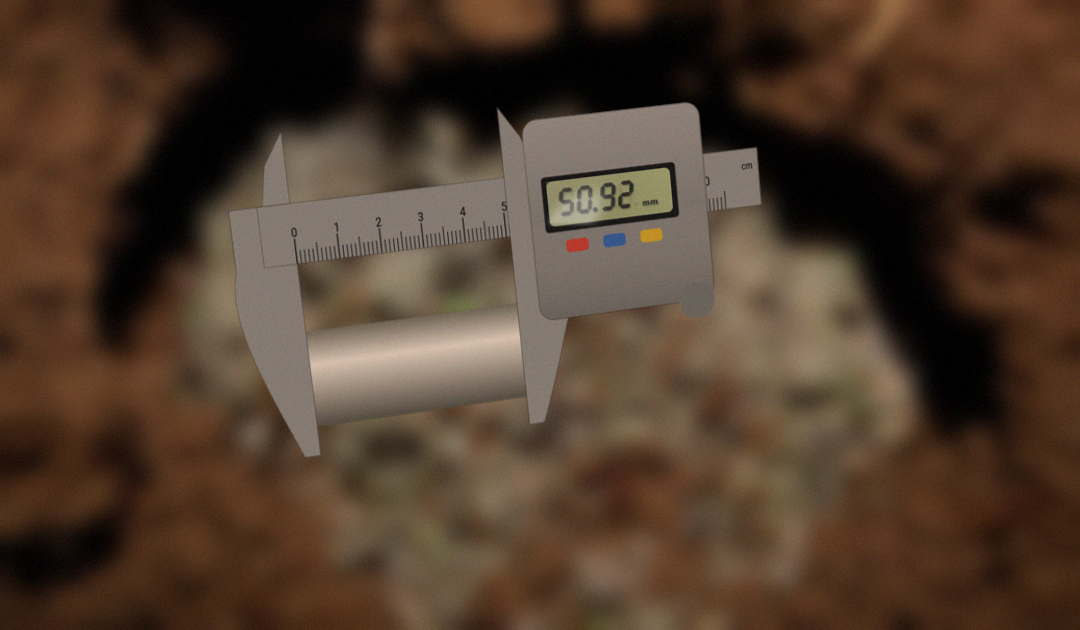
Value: 50.92,mm
